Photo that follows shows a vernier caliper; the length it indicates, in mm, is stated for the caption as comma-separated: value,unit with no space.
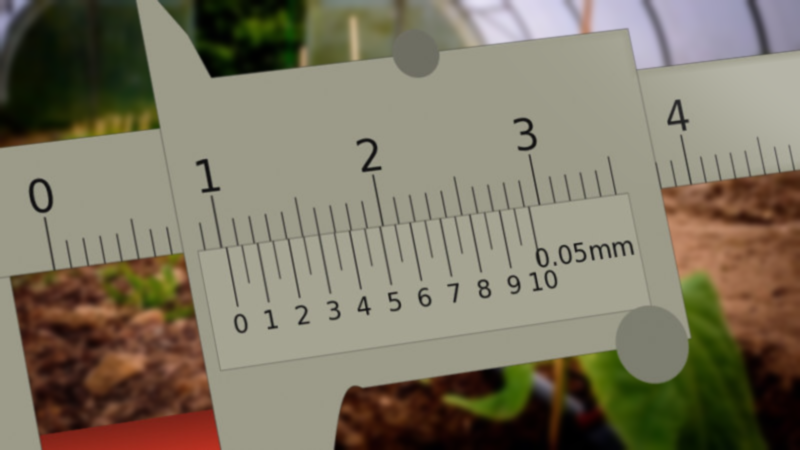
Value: 10.3,mm
